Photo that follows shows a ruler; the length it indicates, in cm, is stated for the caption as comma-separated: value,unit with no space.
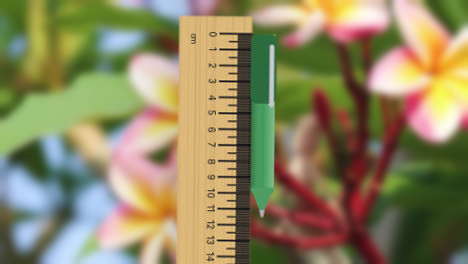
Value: 11.5,cm
